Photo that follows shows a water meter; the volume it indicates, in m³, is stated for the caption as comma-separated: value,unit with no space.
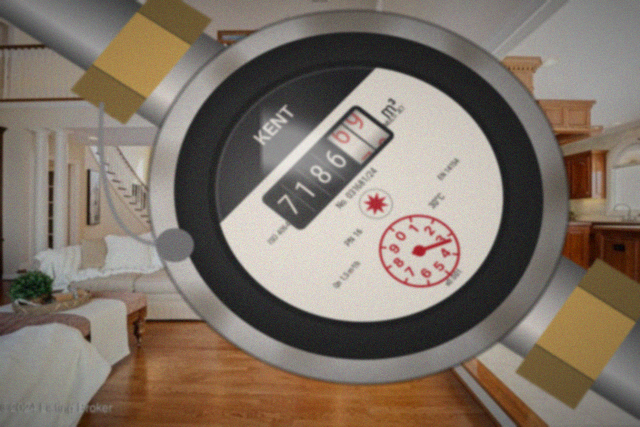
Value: 7186.693,m³
